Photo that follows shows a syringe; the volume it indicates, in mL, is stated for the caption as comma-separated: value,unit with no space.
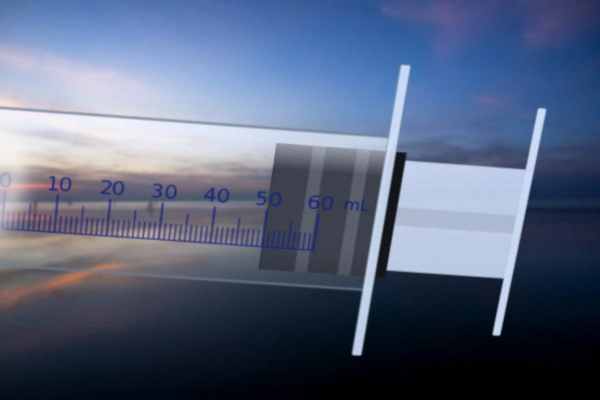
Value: 50,mL
